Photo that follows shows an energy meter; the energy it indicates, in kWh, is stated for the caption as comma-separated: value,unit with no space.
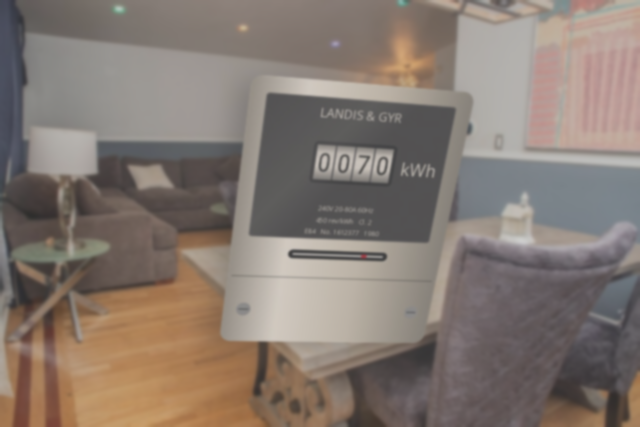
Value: 70,kWh
